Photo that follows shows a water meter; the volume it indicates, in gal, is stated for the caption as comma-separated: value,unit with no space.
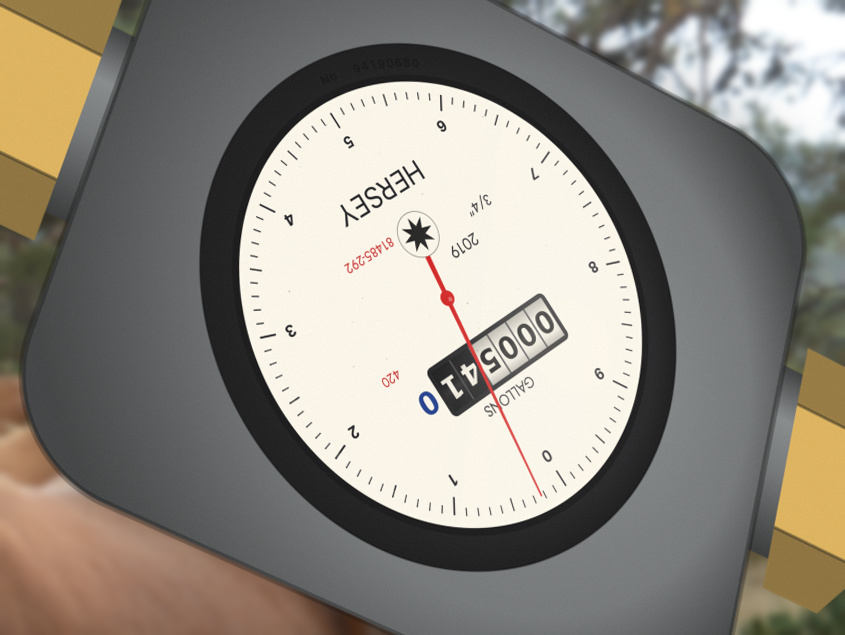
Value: 5410.2,gal
